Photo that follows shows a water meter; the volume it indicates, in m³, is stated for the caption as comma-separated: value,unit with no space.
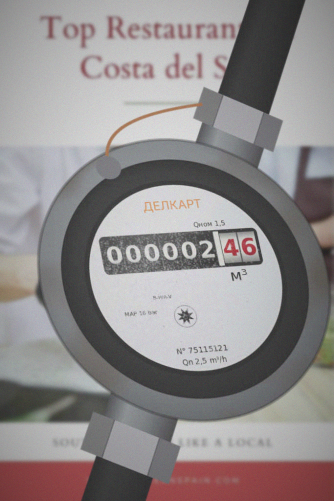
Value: 2.46,m³
